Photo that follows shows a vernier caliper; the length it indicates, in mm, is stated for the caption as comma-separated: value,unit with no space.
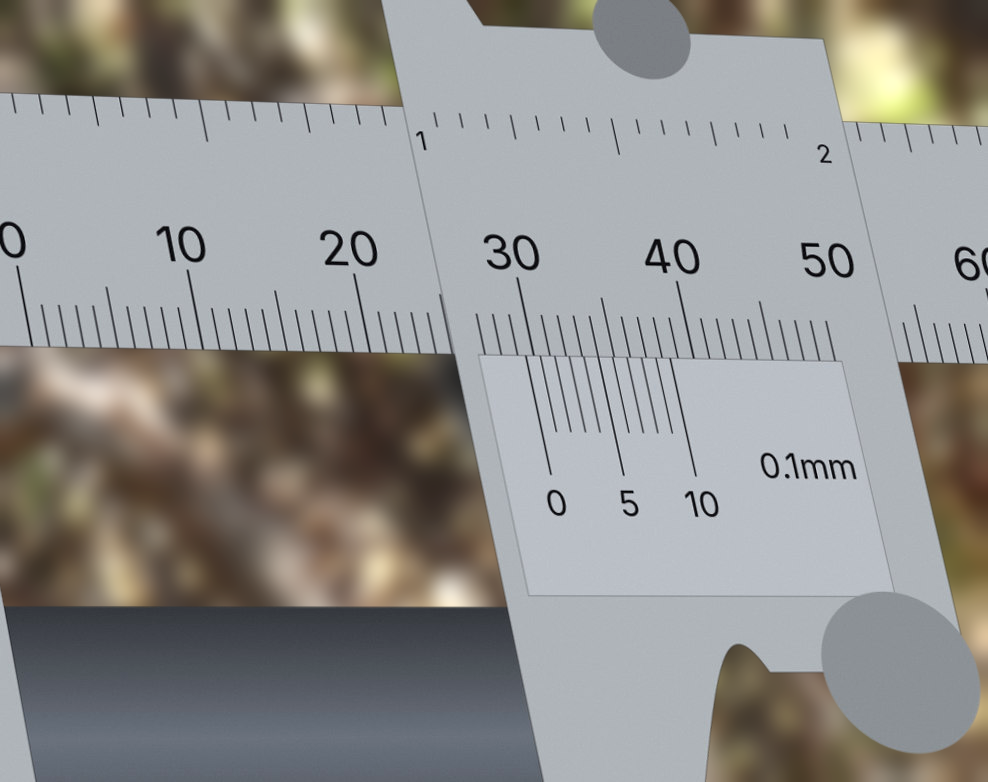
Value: 29.5,mm
